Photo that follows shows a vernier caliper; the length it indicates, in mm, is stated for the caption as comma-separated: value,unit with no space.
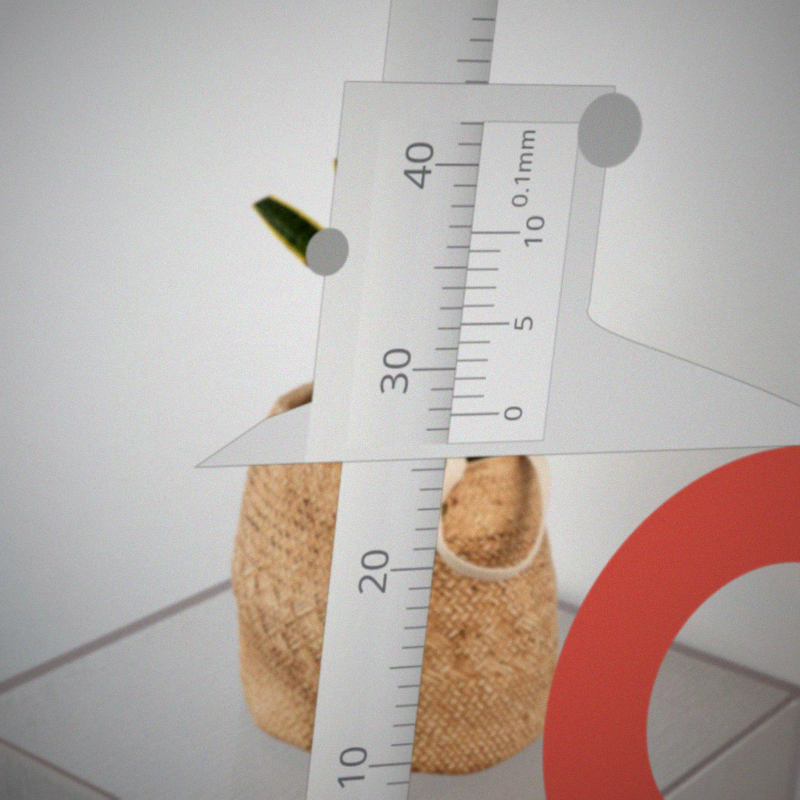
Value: 27.7,mm
